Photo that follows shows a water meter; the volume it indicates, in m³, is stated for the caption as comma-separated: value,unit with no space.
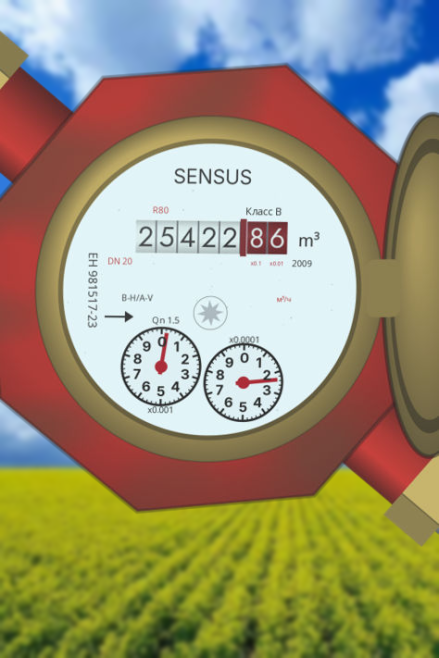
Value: 25422.8602,m³
